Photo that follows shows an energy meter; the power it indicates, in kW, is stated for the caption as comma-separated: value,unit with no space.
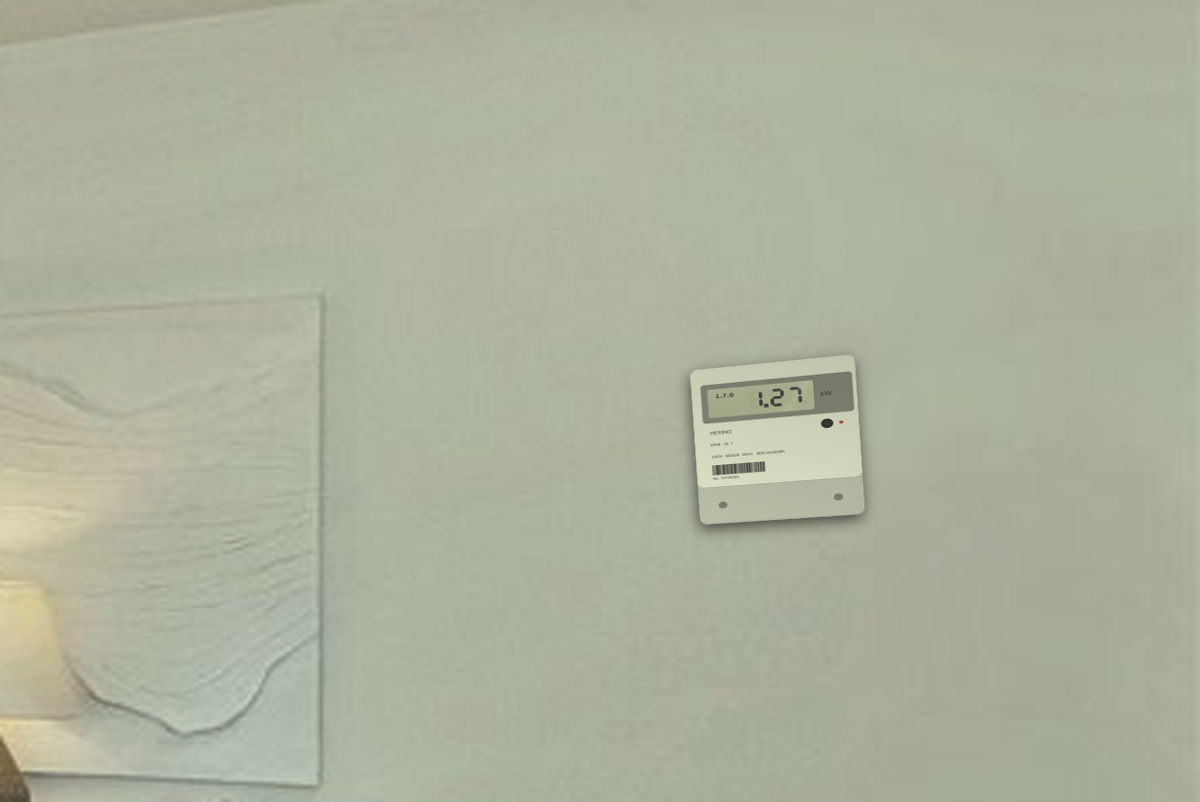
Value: 1.27,kW
